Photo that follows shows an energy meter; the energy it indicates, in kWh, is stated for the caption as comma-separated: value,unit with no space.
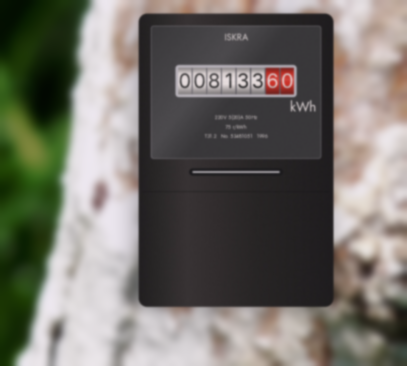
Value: 8133.60,kWh
